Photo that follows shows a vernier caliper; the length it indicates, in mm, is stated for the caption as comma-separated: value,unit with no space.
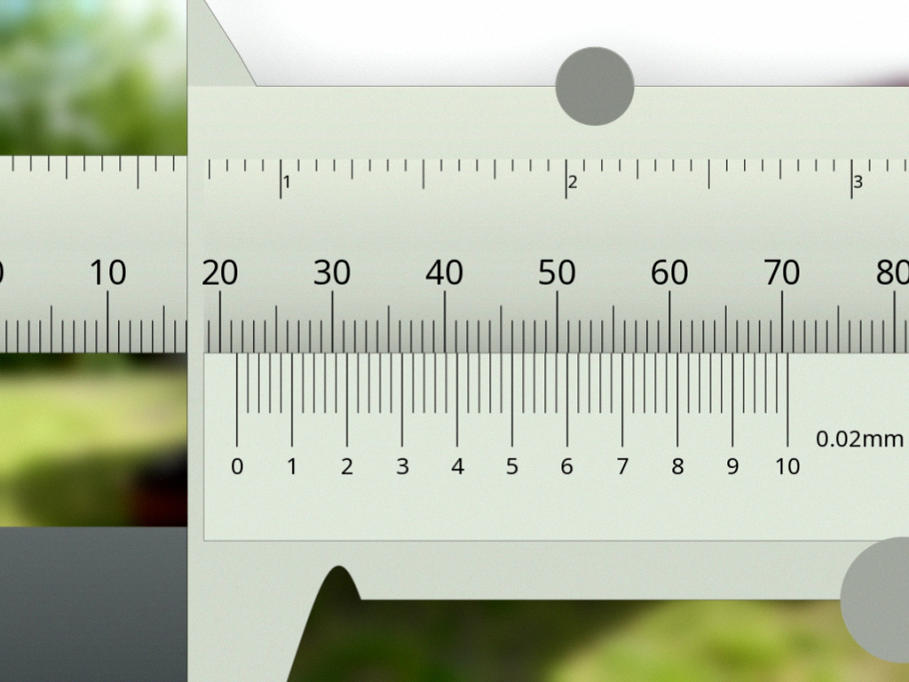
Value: 21.5,mm
